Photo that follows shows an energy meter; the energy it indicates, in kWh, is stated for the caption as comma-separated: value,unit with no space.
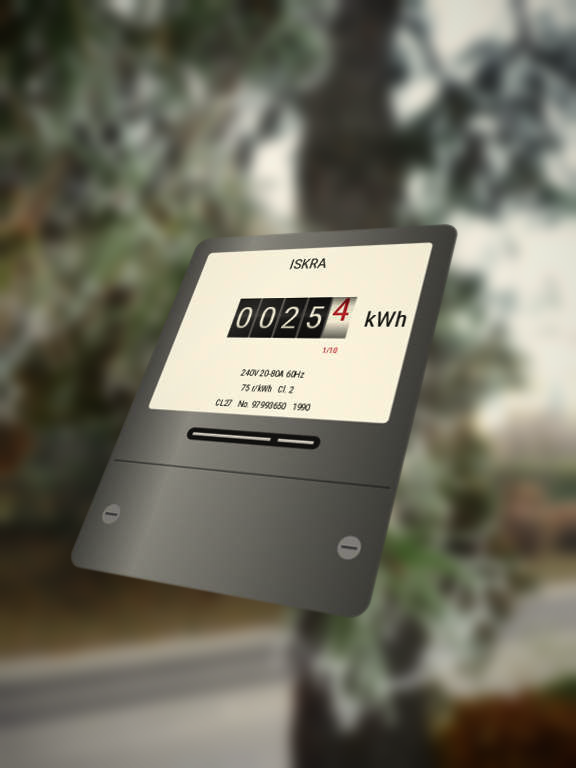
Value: 25.4,kWh
